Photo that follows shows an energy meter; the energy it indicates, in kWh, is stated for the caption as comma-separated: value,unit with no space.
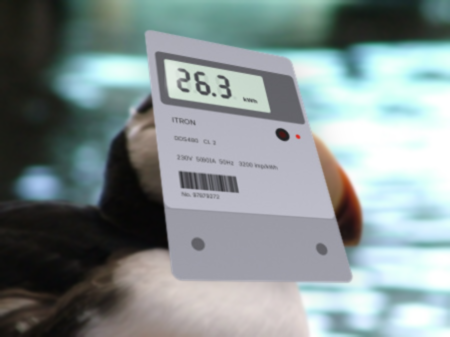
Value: 26.3,kWh
